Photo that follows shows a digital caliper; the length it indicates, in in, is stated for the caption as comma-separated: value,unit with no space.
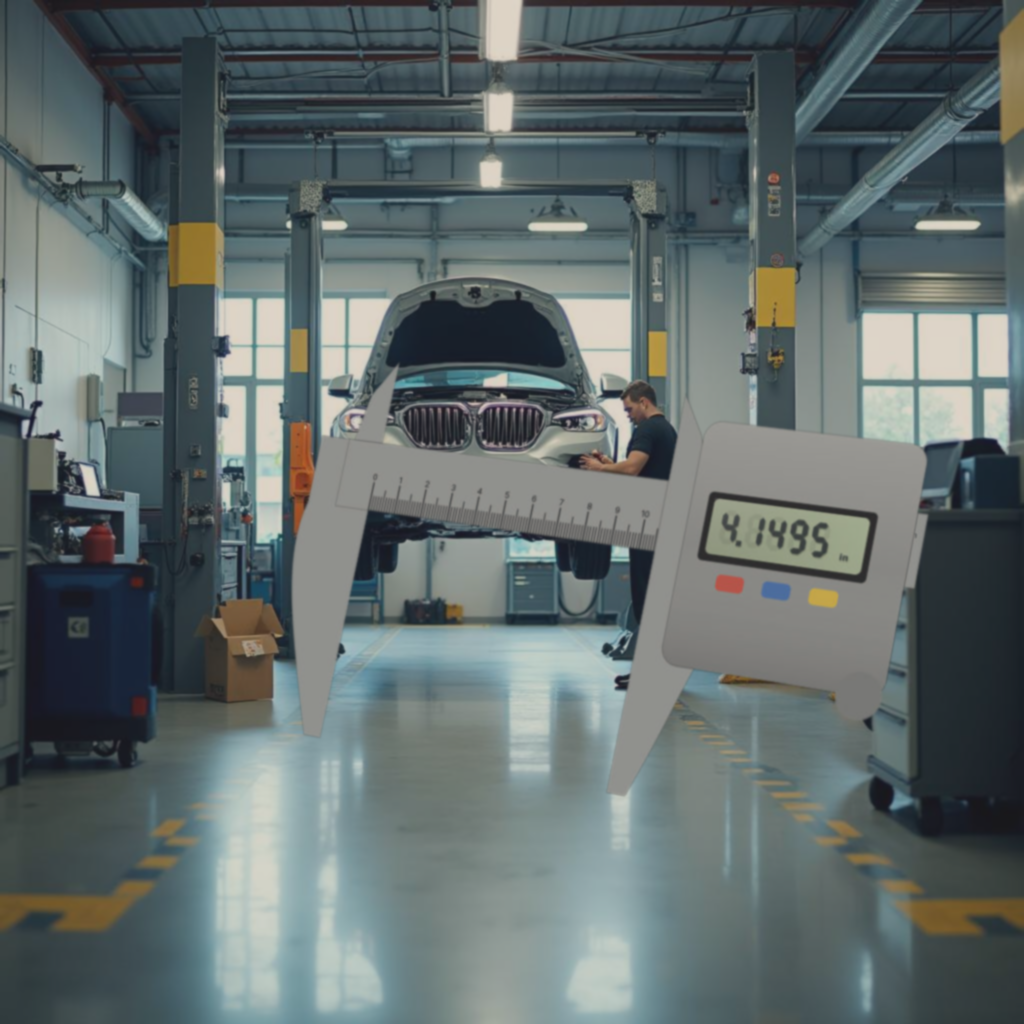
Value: 4.1495,in
